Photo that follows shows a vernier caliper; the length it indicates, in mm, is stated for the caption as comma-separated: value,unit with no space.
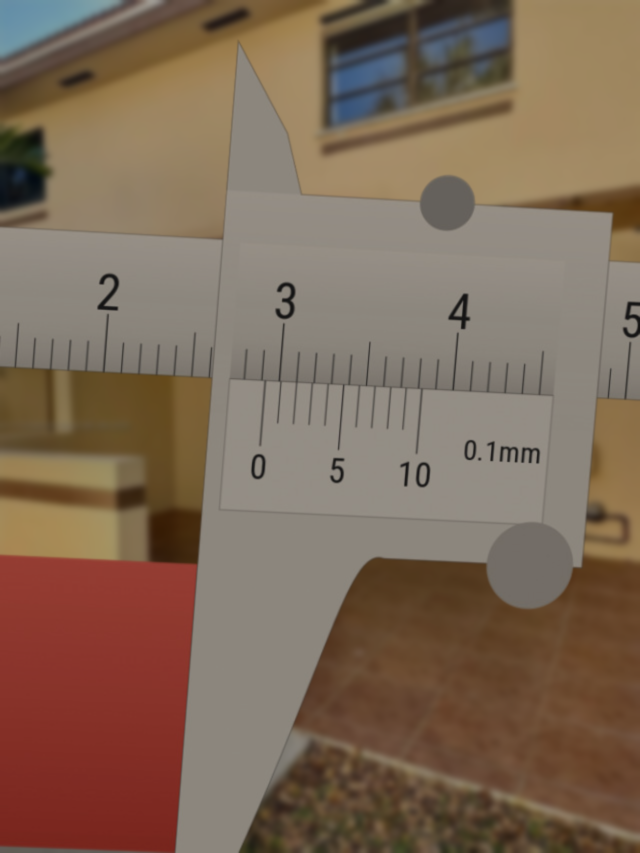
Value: 29.2,mm
